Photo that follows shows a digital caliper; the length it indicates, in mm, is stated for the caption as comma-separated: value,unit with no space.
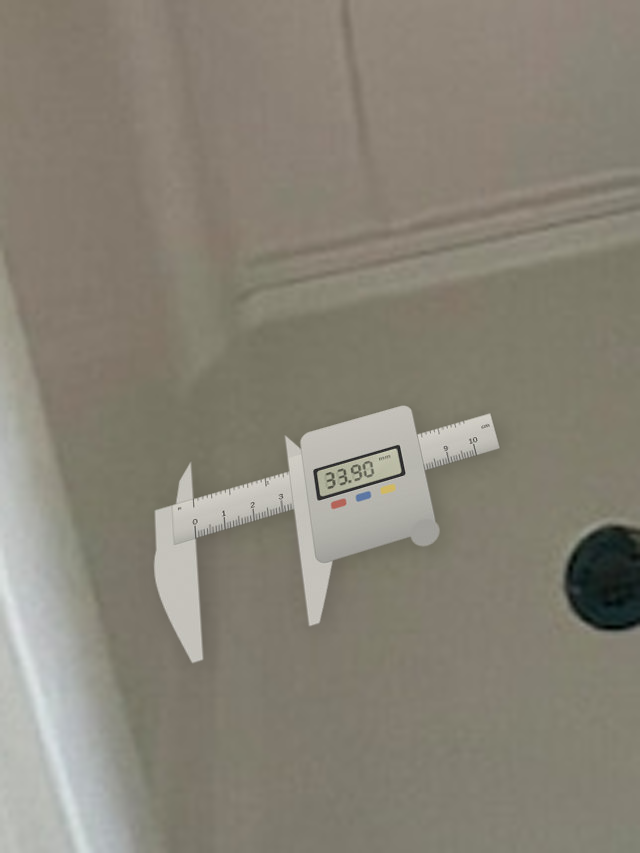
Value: 33.90,mm
